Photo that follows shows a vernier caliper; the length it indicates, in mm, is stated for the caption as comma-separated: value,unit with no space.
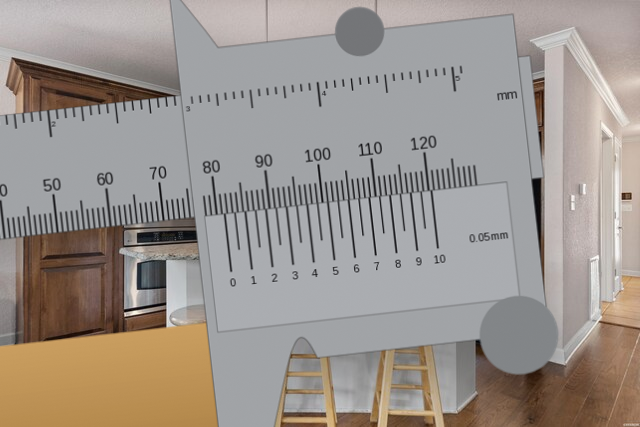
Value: 81.5,mm
